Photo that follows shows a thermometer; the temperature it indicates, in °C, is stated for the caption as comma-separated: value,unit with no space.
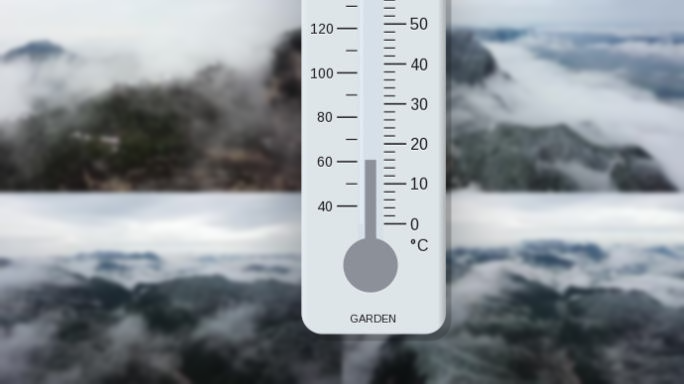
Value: 16,°C
